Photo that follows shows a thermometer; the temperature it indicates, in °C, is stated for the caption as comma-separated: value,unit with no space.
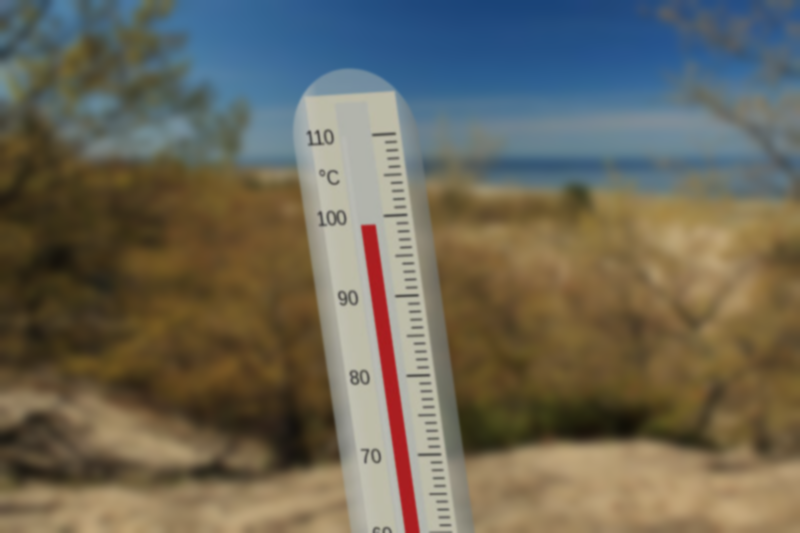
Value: 99,°C
